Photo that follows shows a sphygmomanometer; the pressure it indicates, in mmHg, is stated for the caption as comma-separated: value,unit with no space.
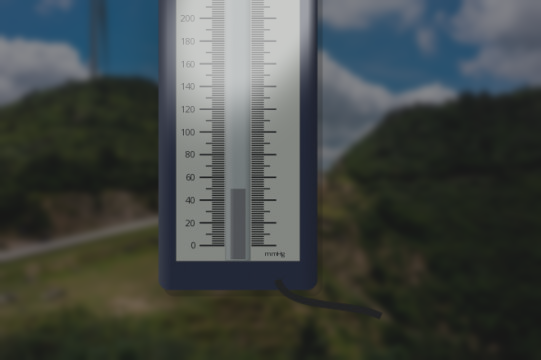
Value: 50,mmHg
